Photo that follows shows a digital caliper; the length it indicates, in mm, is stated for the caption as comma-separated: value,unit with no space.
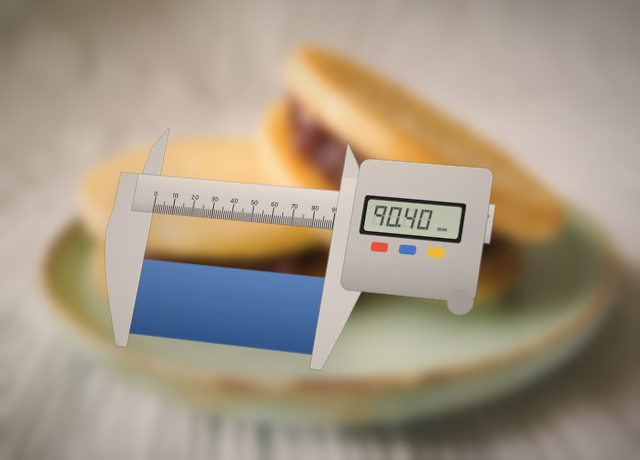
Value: 90.40,mm
